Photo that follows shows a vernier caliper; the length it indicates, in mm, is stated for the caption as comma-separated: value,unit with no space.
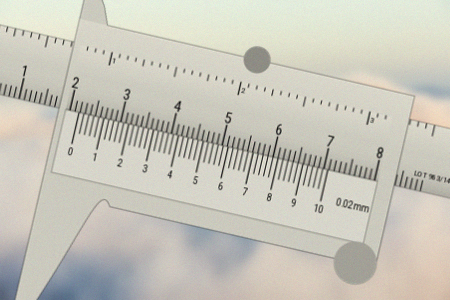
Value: 21.8,mm
